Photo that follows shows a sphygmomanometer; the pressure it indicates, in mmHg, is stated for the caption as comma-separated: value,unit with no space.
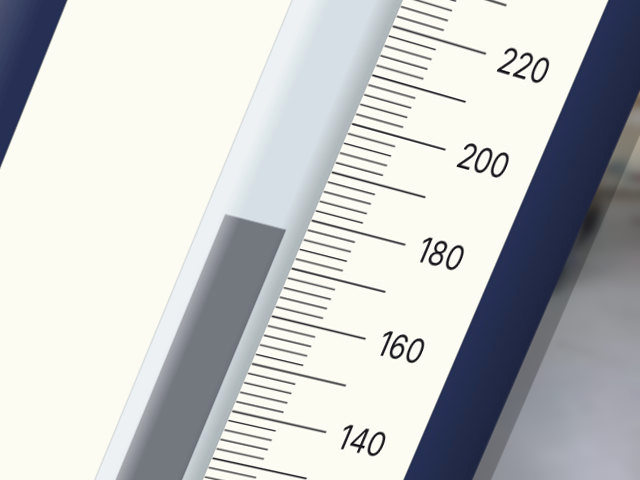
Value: 177,mmHg
